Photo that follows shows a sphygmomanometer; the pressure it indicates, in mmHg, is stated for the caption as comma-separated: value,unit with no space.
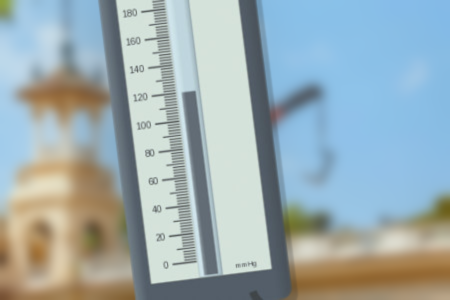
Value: 120,mmHg
